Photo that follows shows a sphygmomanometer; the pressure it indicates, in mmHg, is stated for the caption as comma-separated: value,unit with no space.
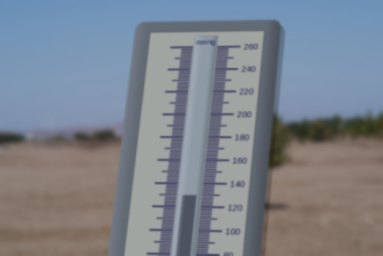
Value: 130,mmHg
